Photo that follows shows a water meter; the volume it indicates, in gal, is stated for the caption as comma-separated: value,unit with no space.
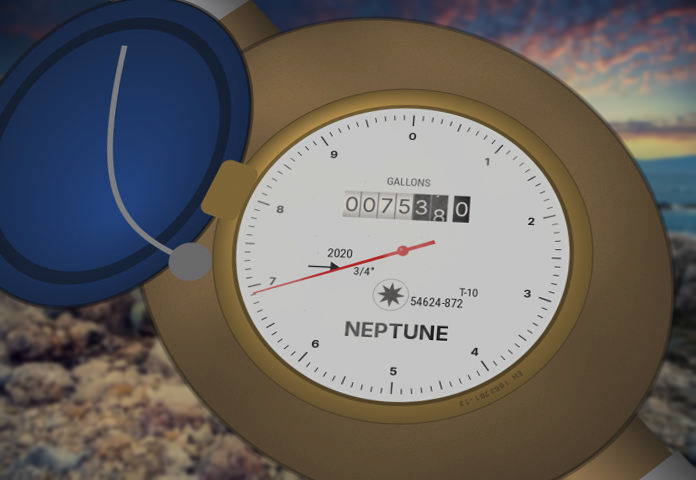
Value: 75376.9,gal
